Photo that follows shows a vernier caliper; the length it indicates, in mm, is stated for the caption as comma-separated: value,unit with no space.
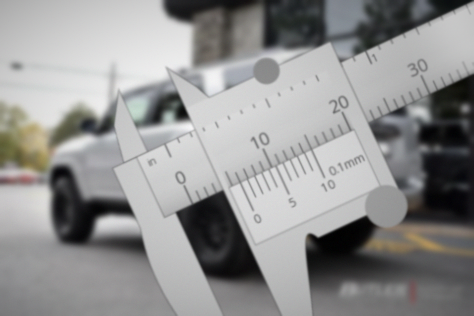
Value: 6.0,mm
